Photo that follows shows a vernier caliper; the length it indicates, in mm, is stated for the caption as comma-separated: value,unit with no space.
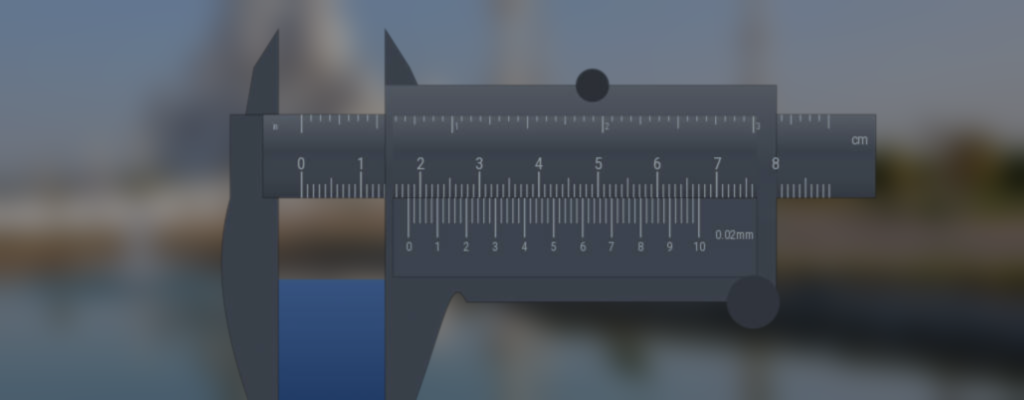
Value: 18.0,mm
